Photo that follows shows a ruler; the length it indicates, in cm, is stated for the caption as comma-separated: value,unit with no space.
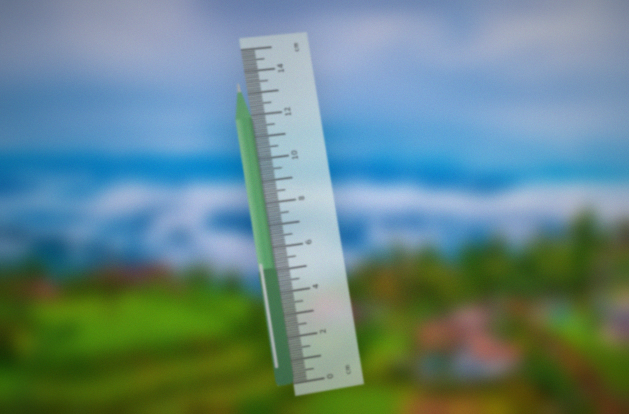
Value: 13.5,cm
